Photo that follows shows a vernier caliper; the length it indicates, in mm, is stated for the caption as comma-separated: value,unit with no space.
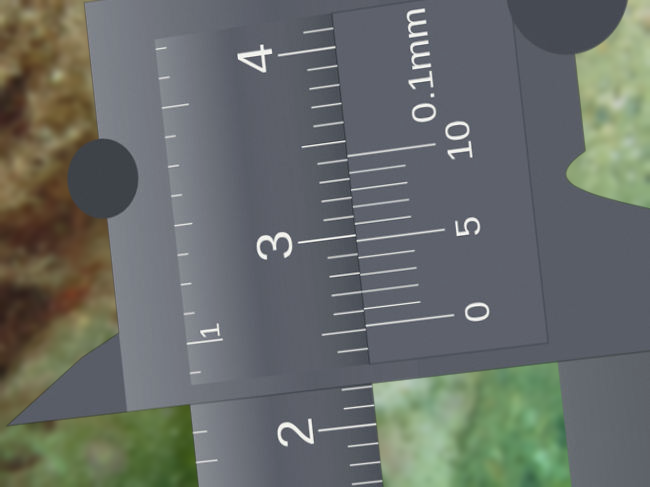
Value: 25.2,mm
